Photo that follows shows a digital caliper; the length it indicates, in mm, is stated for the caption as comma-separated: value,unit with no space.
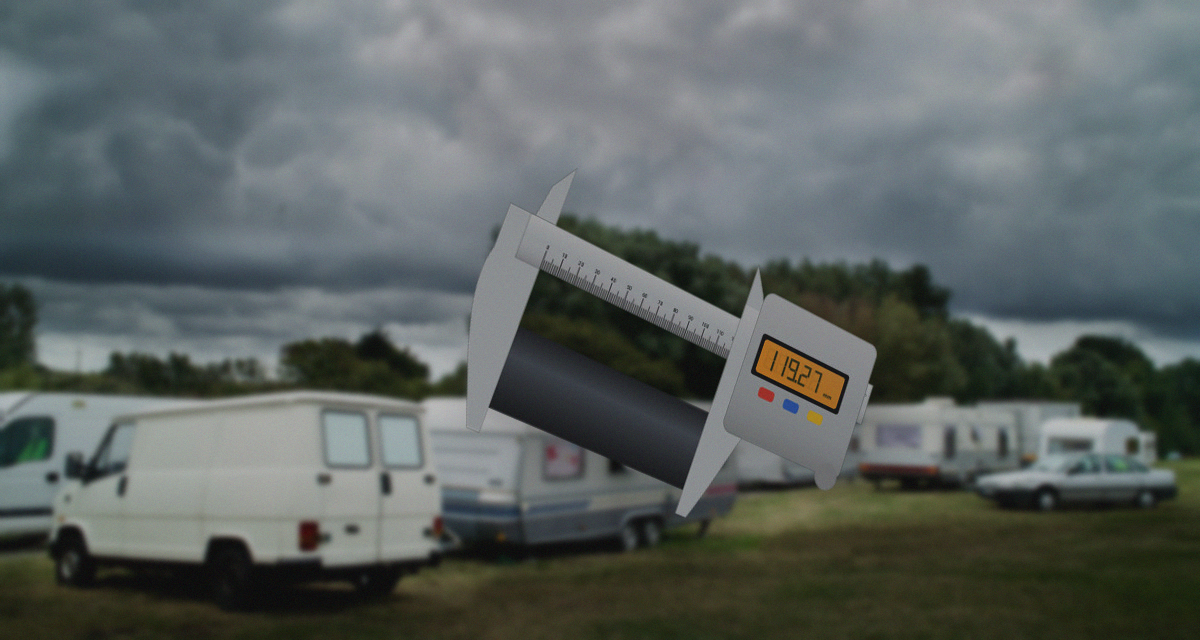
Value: 119.27,mm
